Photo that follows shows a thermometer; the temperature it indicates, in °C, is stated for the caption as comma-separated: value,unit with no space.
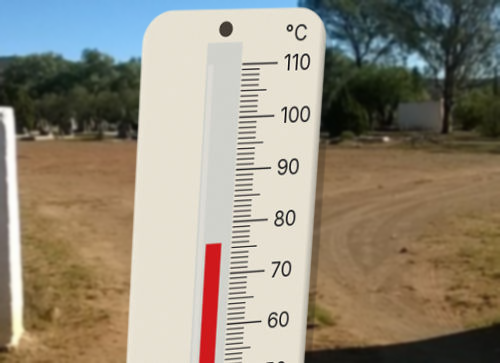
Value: 76,°C
